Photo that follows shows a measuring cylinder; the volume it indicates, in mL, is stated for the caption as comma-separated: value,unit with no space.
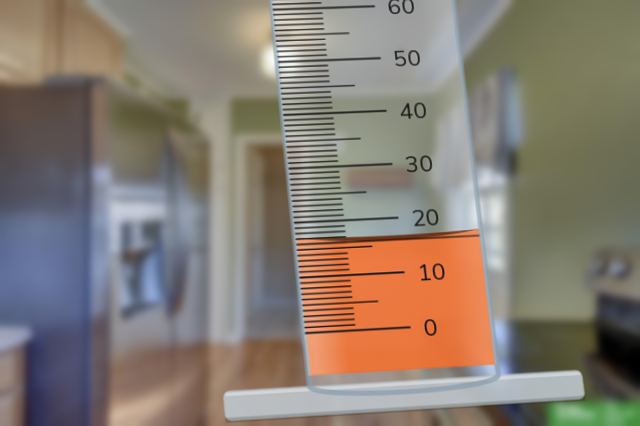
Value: 16,mL
